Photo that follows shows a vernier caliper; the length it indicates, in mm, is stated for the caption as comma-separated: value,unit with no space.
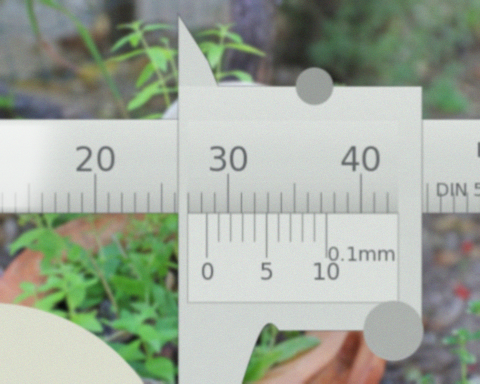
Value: 28.4,mm
